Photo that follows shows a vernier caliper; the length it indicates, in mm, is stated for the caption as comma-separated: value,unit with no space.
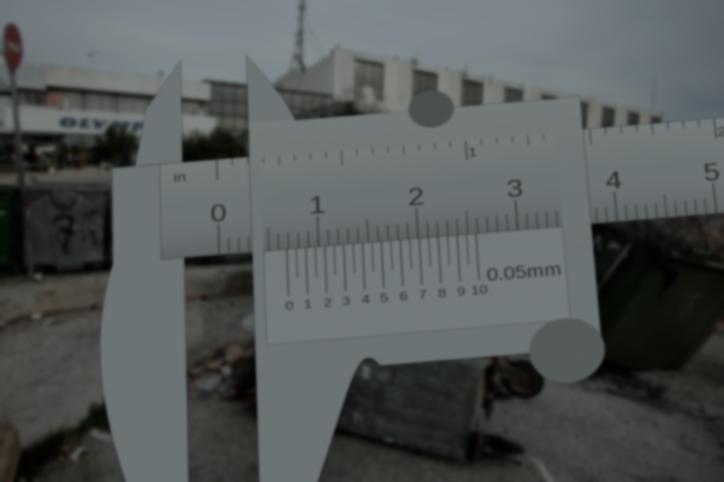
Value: 6.8,mm
